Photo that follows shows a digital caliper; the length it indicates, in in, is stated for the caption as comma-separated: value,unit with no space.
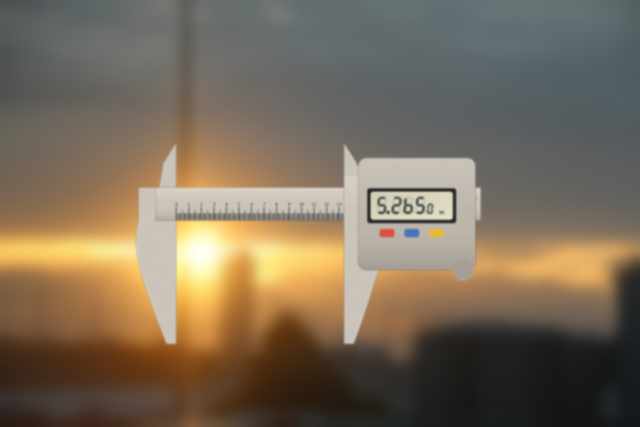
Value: 5.2650,in
